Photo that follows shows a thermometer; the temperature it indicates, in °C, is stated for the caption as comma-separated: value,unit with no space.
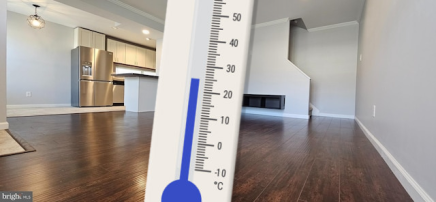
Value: 25,°C
